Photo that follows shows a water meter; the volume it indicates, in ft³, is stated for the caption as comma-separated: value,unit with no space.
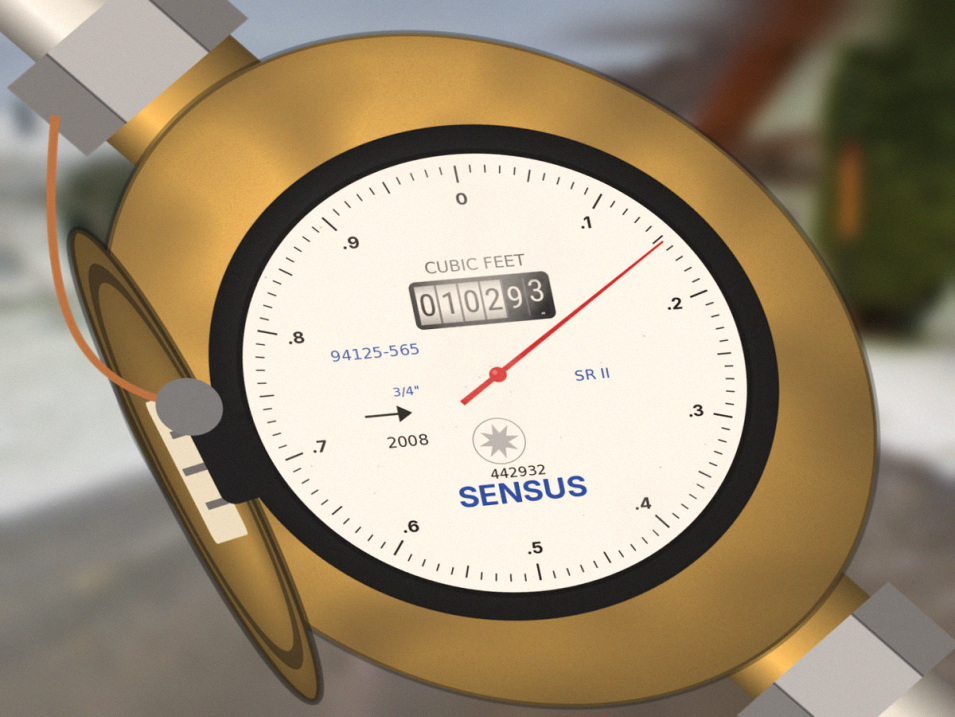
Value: 10293.15,ft³
